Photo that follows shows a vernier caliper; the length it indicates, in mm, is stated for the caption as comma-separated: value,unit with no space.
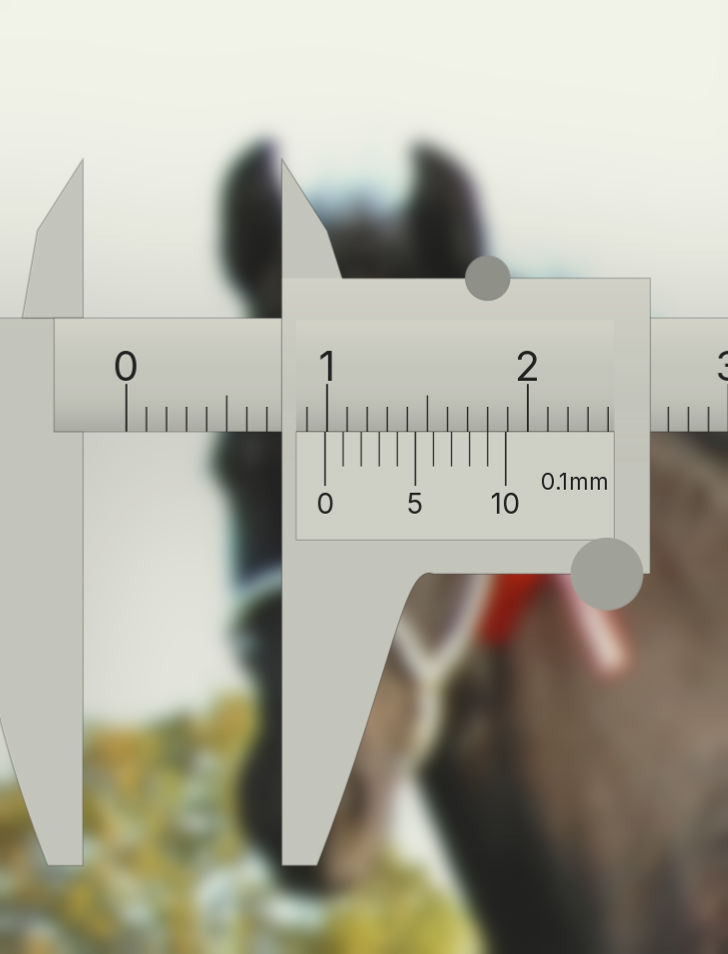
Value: 9.9,mm
